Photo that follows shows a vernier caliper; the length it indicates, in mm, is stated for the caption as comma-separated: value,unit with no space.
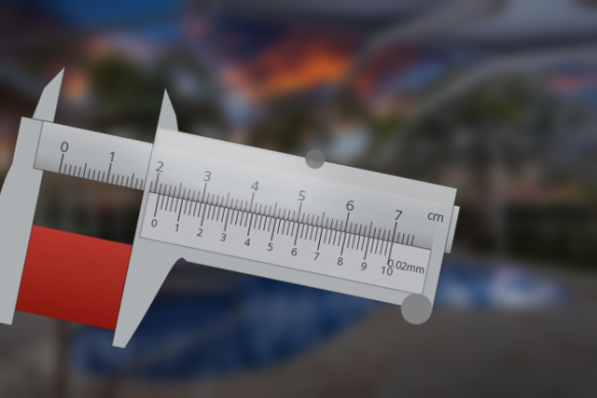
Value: 21.0,mm
